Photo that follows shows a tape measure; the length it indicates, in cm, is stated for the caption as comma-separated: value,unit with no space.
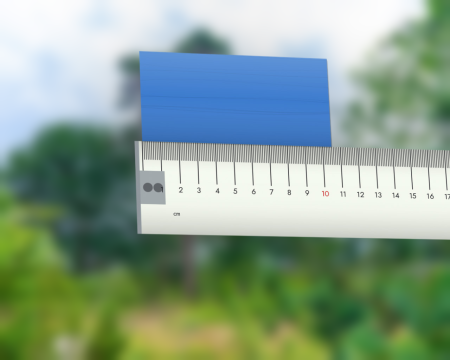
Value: 10.5,cm
